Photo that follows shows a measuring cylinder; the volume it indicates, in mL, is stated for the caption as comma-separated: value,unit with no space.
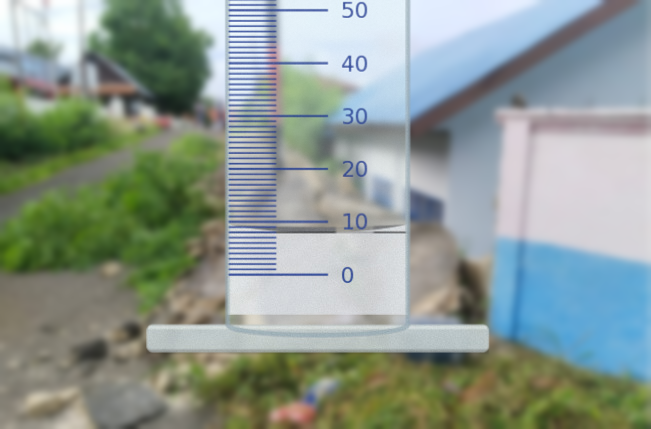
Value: 8,mL
